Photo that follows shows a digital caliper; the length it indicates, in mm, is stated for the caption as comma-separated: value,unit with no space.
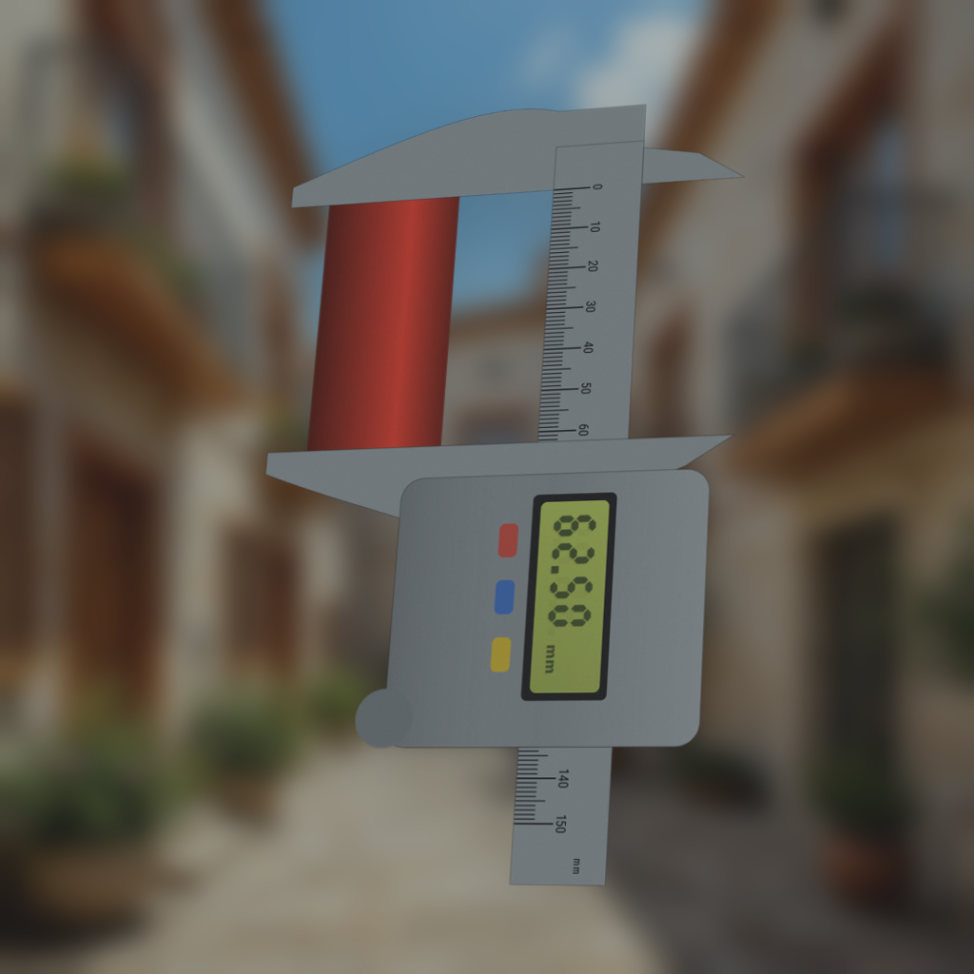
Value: 62.50,mm
